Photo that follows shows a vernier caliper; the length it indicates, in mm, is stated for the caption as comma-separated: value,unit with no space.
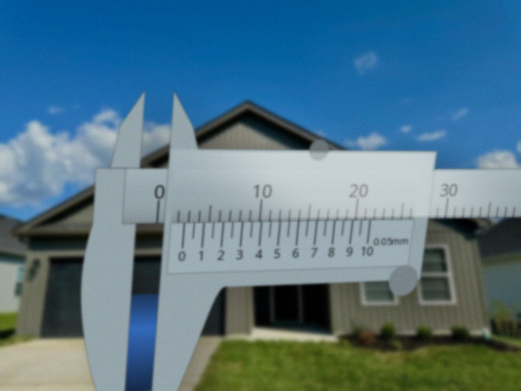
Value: 2.6,mm
